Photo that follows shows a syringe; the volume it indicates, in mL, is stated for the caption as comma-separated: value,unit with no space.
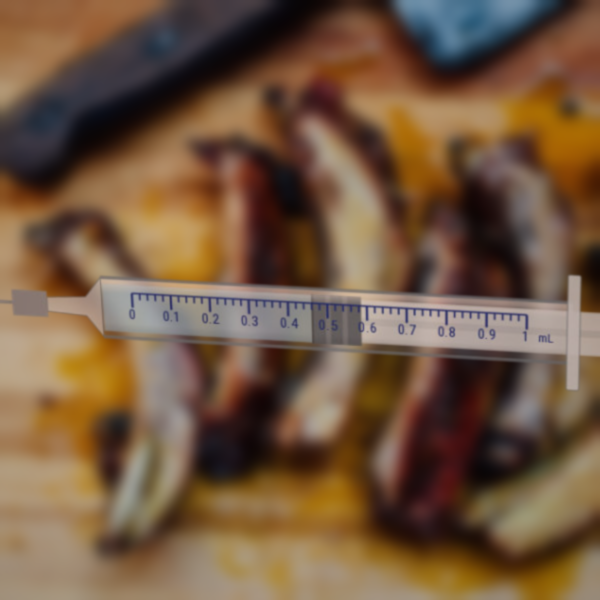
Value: 0.46,mL
